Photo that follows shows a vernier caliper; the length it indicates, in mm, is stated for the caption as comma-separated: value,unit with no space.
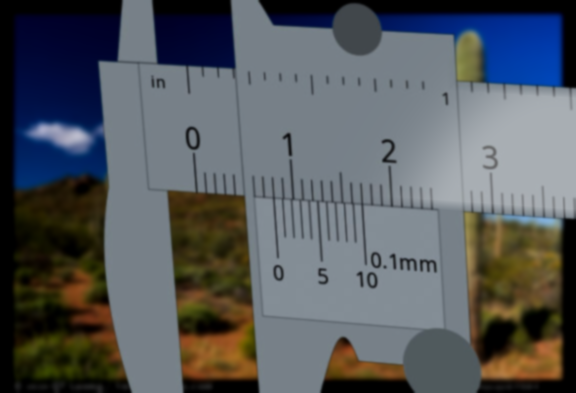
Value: 8.0,mm
